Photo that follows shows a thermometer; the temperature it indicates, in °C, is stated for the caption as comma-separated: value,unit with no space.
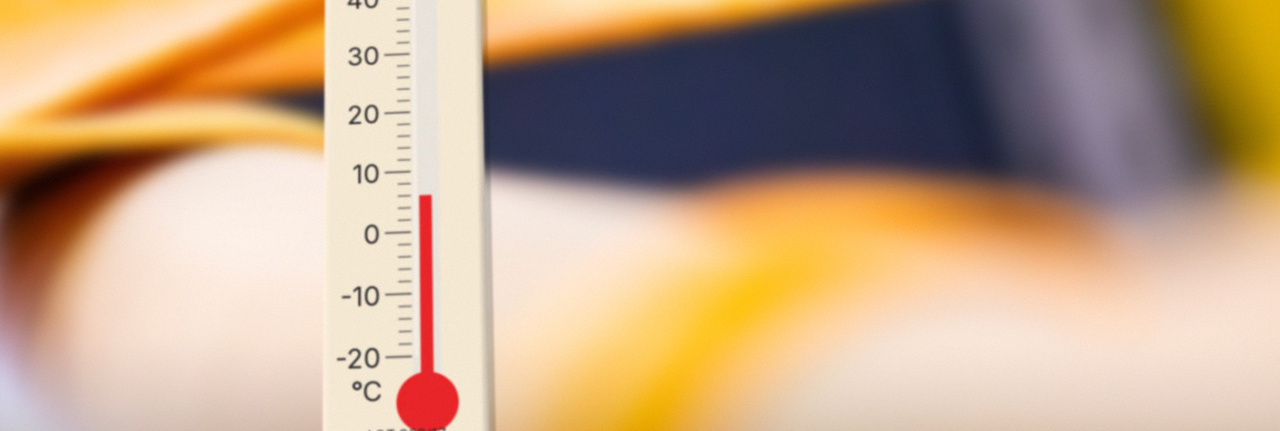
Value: 6,°C
